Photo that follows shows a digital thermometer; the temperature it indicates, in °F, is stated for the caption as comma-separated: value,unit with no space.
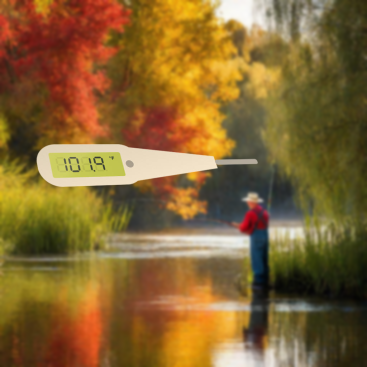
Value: 101.9,°F
